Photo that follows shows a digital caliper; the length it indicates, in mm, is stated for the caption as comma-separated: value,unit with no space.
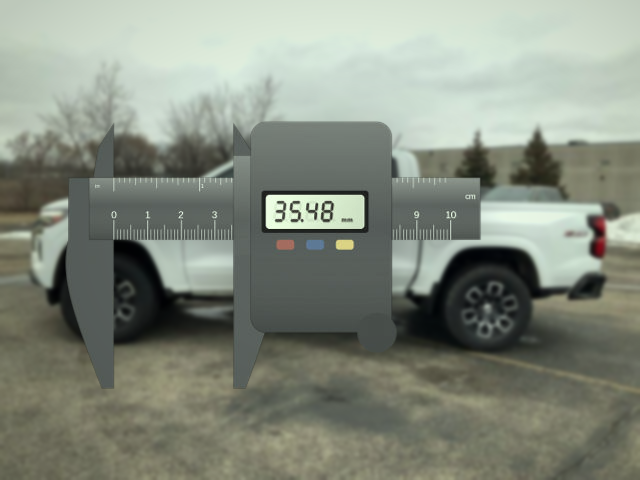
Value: 35.48,mm
